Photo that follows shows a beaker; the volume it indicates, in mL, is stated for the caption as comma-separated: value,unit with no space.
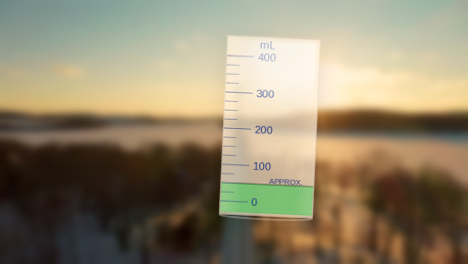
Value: 50,mL
